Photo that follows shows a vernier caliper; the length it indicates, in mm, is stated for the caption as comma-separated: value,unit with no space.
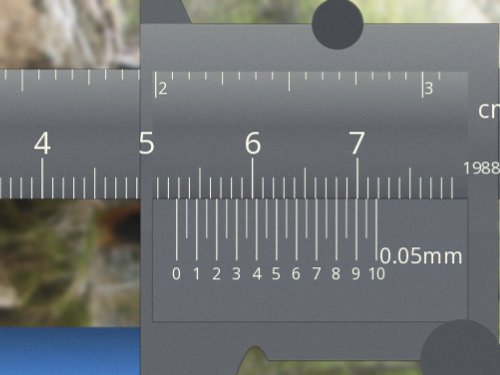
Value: 52.8,mm
